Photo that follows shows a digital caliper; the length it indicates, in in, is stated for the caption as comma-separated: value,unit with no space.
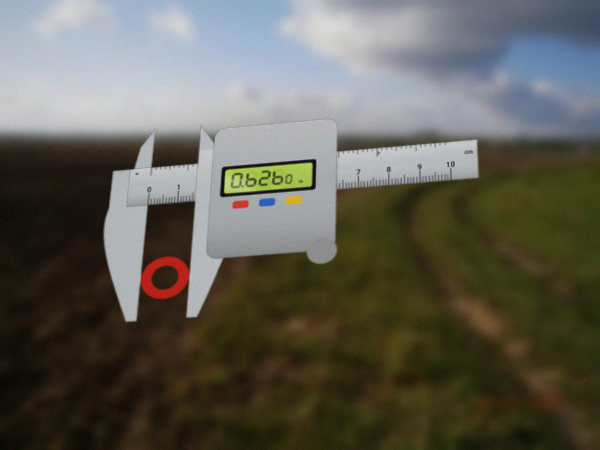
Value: 0.6260,in
